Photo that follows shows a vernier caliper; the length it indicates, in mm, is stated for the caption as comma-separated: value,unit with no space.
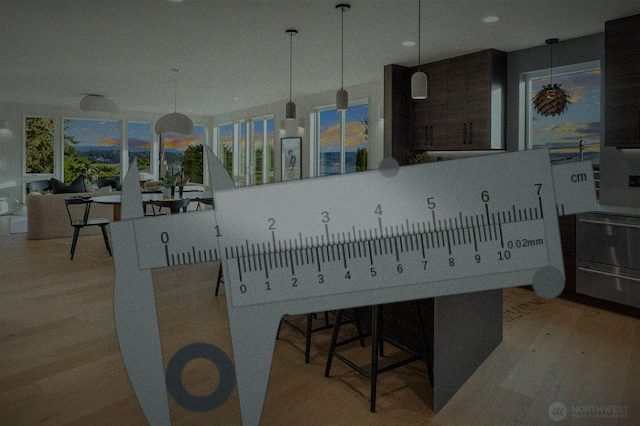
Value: 13.0,mm
